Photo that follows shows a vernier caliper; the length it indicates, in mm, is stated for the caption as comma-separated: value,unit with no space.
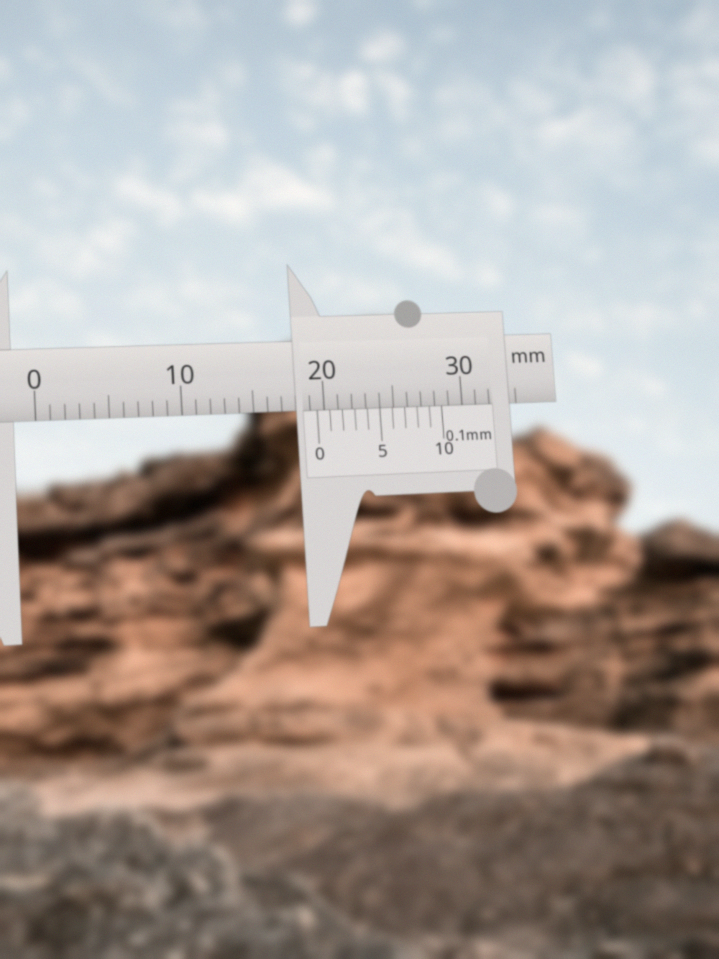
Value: 19.5,mm
